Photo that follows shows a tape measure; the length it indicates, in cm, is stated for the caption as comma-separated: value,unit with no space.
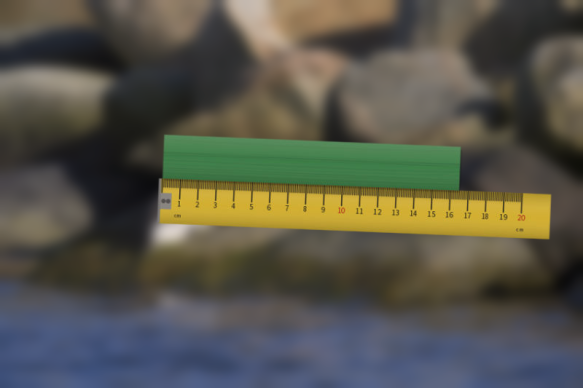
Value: 16.5,cm
